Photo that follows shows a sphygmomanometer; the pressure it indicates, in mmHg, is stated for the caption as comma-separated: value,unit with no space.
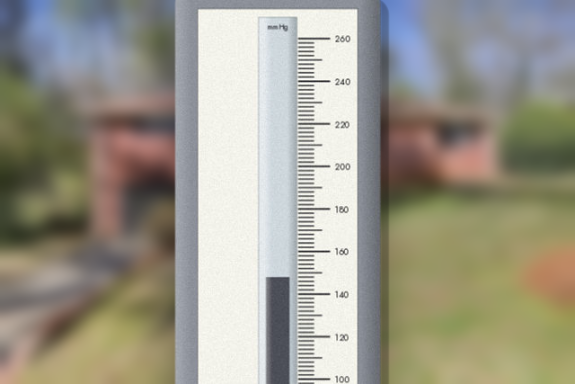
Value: 148,mmHg
